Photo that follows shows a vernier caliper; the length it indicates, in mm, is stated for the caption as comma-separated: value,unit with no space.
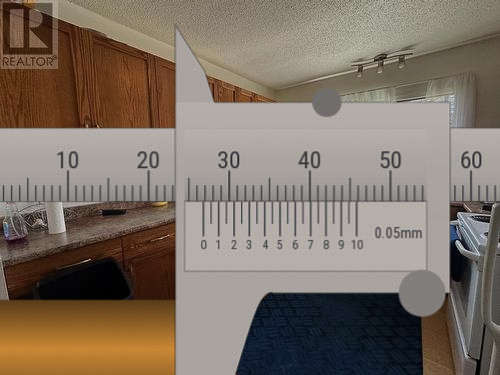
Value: 26.8,mm
